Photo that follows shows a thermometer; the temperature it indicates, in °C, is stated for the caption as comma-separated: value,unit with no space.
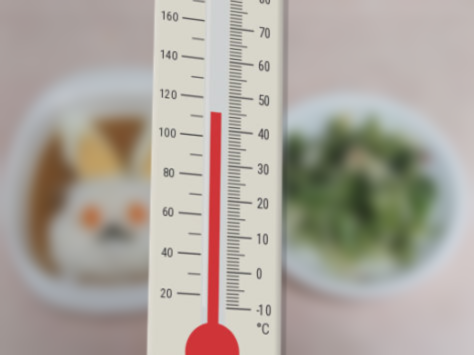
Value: 45,°C
